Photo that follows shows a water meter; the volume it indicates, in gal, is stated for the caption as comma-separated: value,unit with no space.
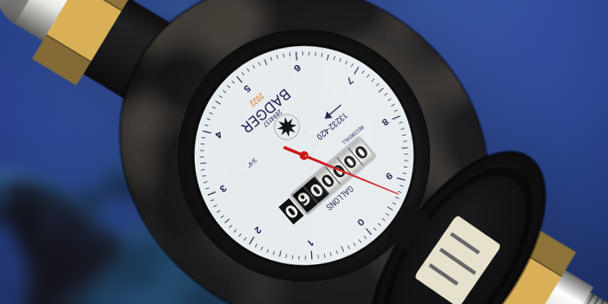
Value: 59.2,gal
